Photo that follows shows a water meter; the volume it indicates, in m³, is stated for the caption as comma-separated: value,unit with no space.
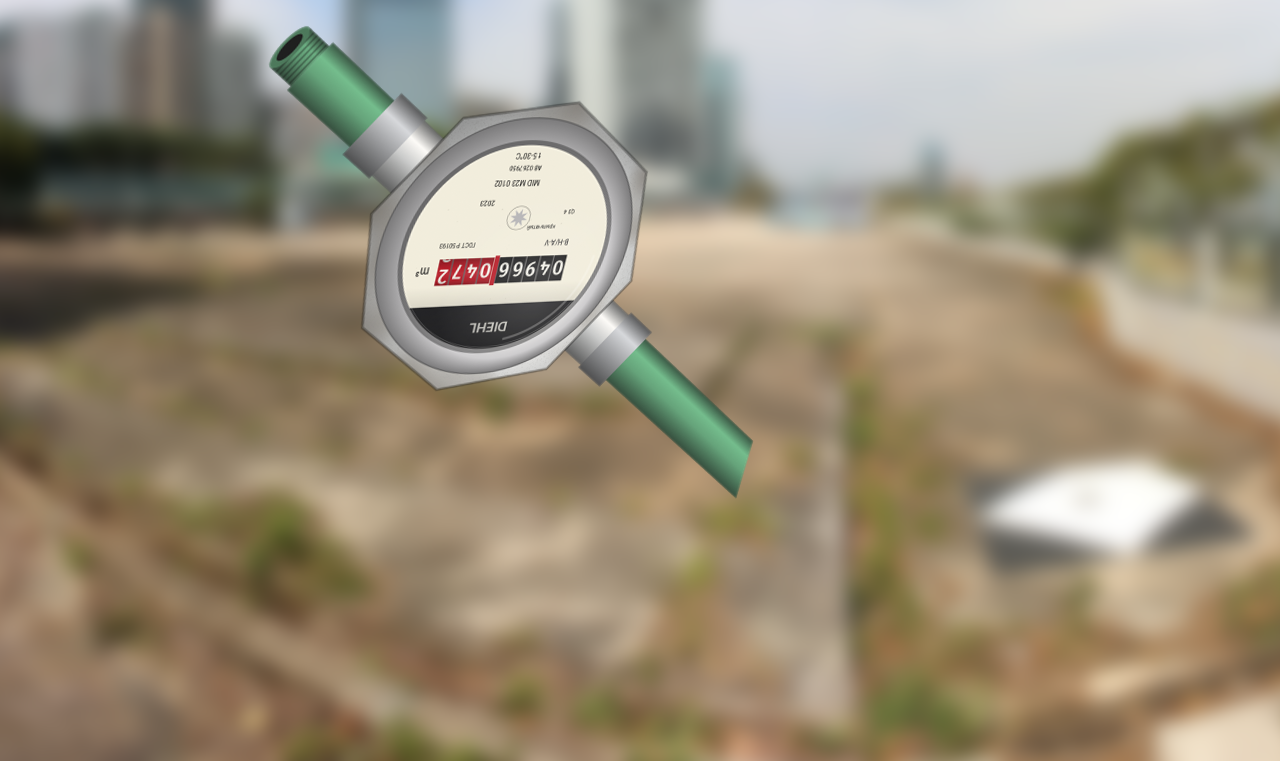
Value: 4966.0472,m³
